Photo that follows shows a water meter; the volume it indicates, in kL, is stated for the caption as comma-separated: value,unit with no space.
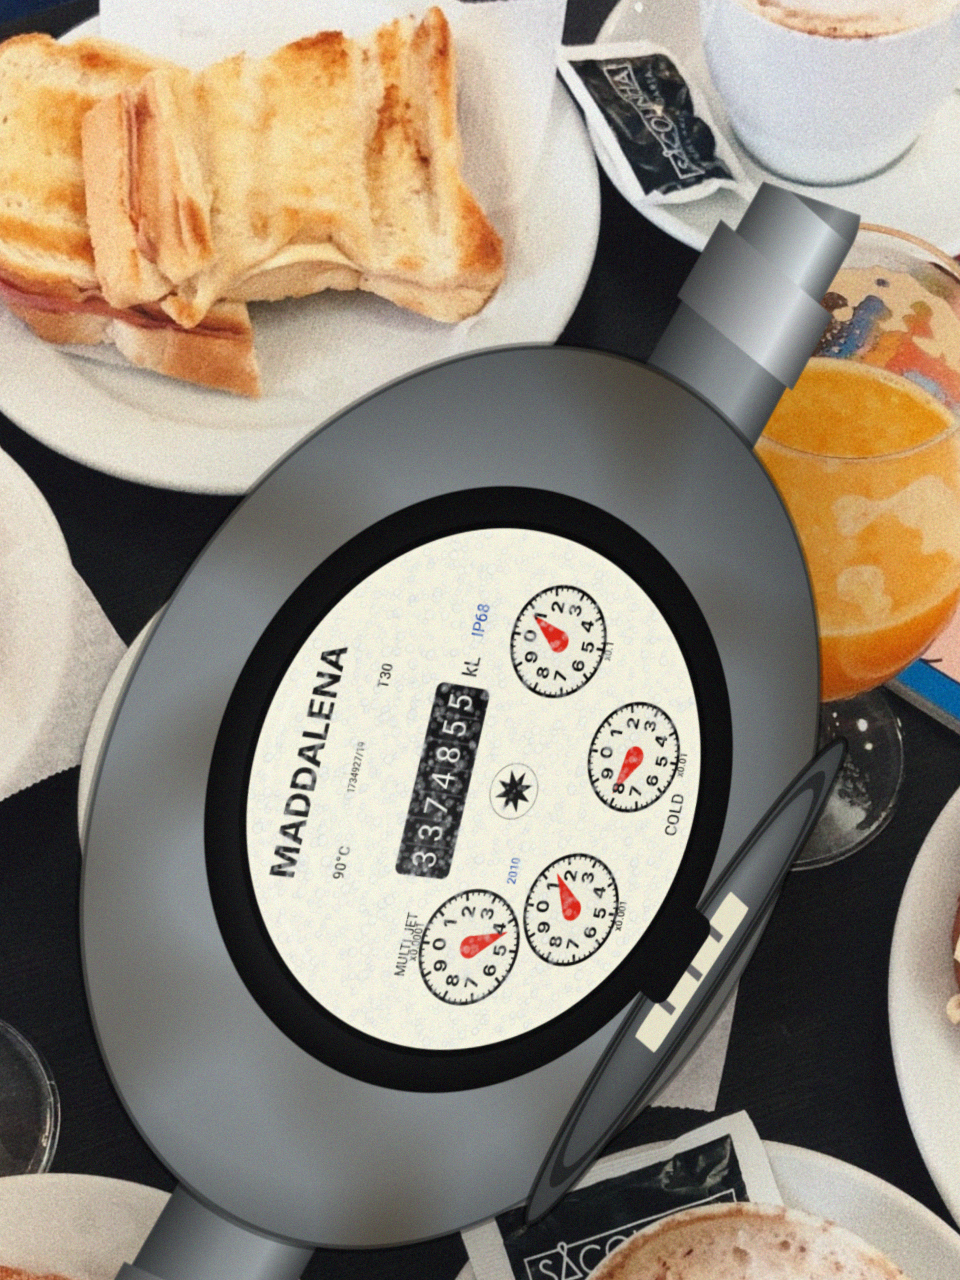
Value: 3374855.0814,kL
